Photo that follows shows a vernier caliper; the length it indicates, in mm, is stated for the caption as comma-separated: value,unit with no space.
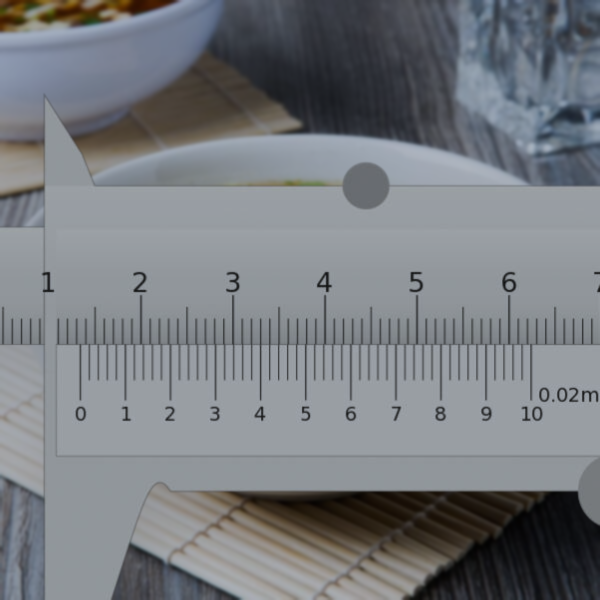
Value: 13.4,mm
